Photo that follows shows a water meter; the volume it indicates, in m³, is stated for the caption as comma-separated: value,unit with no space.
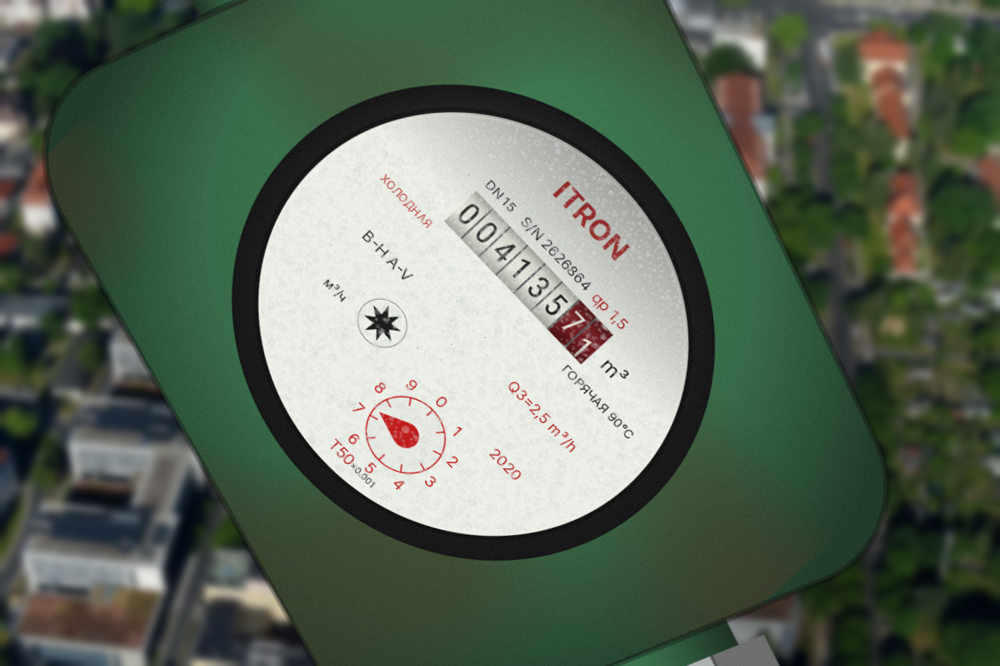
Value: 4135.707,m³
